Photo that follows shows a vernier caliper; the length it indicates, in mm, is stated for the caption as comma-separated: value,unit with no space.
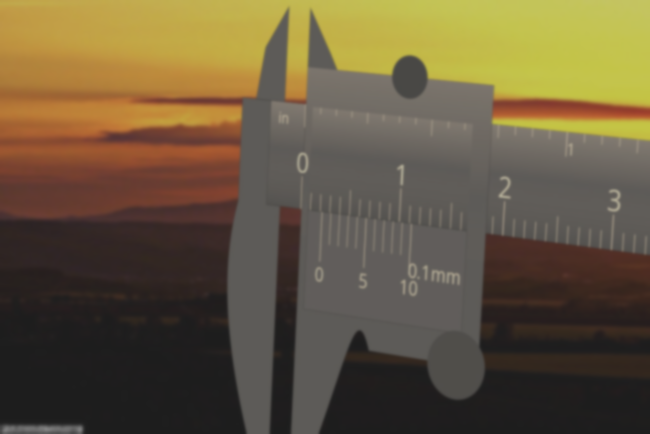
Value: 2.2,mm
